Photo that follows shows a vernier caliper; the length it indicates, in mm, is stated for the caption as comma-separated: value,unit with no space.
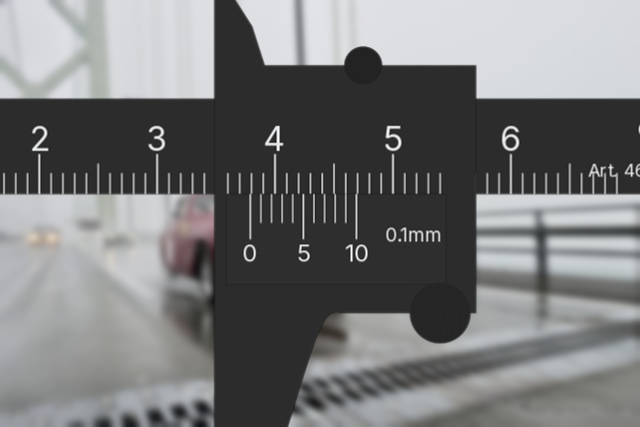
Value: 37.9,mm
